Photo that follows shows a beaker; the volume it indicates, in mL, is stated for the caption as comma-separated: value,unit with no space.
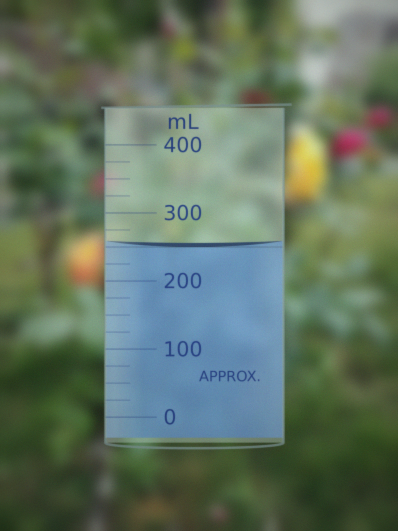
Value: 250,mL
